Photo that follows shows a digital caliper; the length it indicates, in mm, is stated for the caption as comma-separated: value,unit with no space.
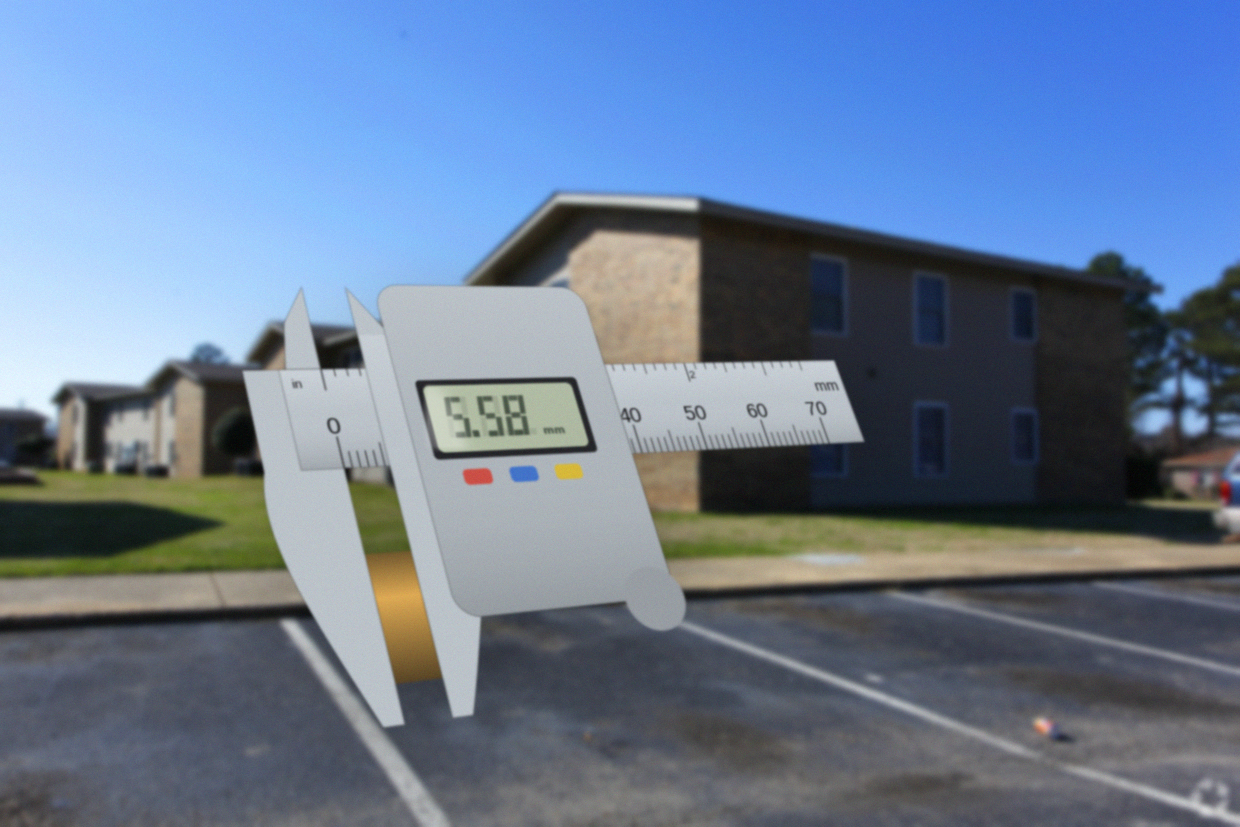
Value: 5.58,mm
